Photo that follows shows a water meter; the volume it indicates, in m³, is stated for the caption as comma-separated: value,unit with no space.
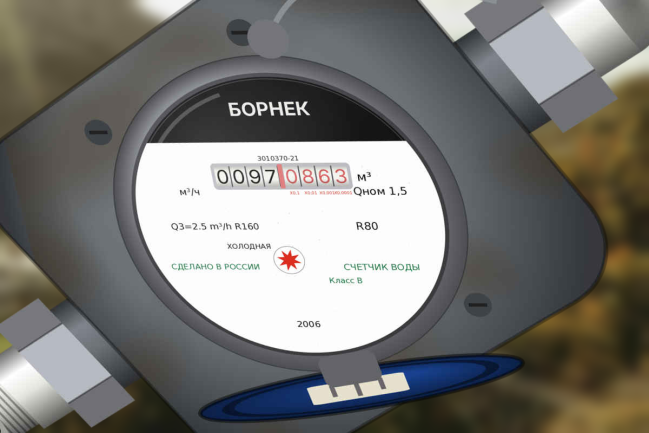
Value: 97.0863,m³
